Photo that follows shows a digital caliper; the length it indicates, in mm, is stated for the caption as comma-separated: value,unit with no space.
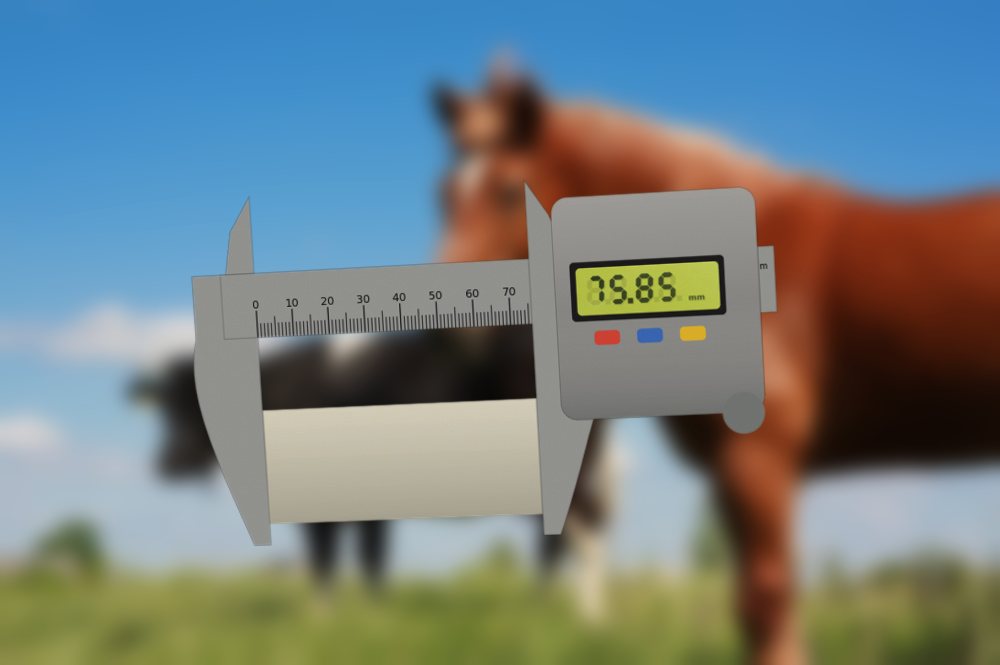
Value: 75.85,mm
